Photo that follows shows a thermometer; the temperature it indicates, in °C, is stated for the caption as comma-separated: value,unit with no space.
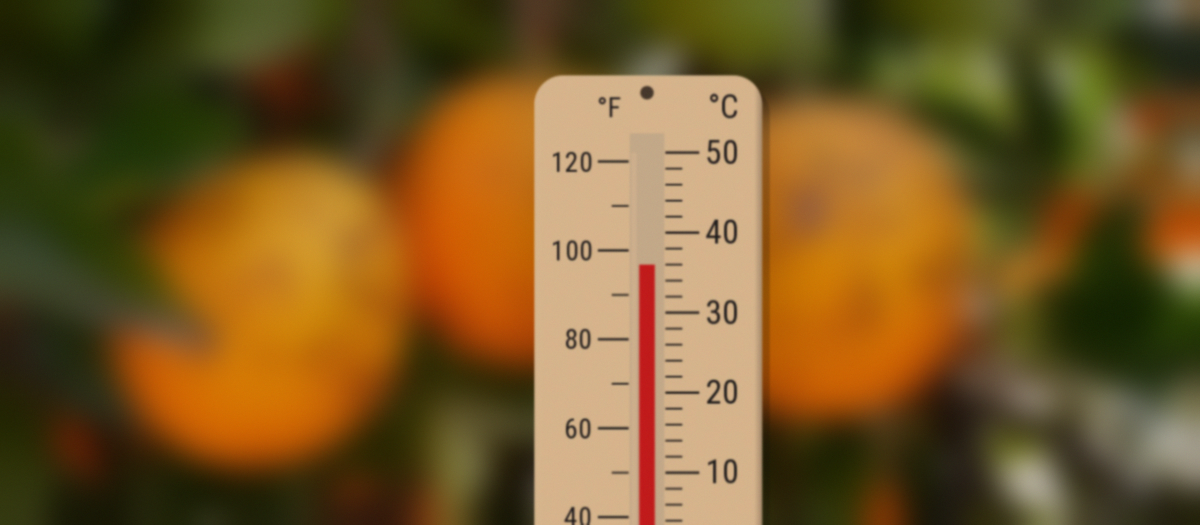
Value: 36,°C
